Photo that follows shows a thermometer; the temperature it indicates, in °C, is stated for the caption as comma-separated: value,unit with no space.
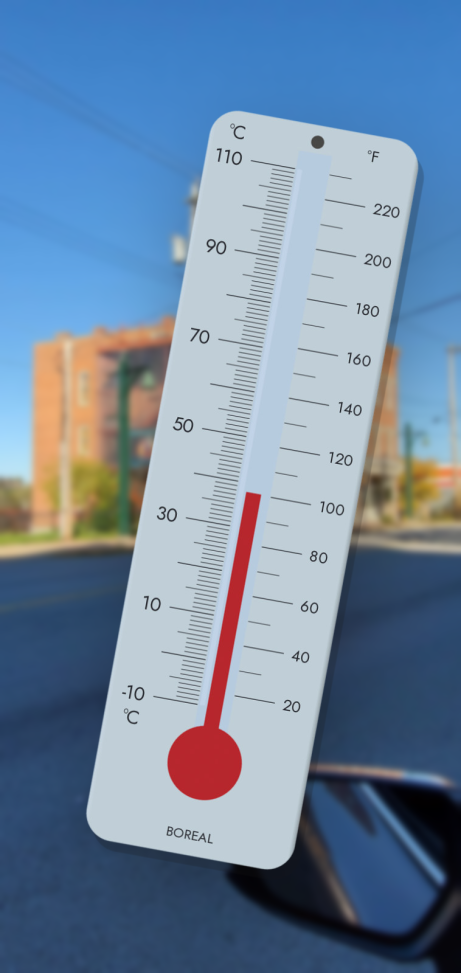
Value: 38,°C
